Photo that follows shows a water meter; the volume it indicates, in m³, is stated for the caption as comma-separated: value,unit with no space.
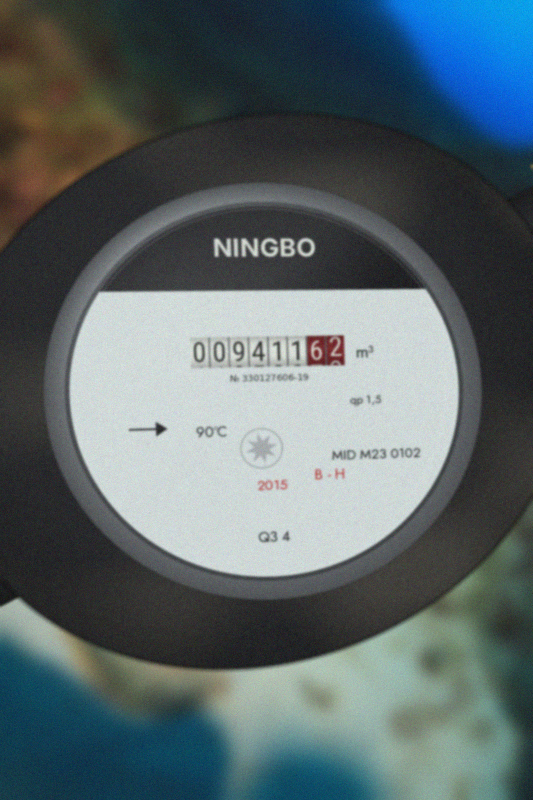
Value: 9411.62,m³
